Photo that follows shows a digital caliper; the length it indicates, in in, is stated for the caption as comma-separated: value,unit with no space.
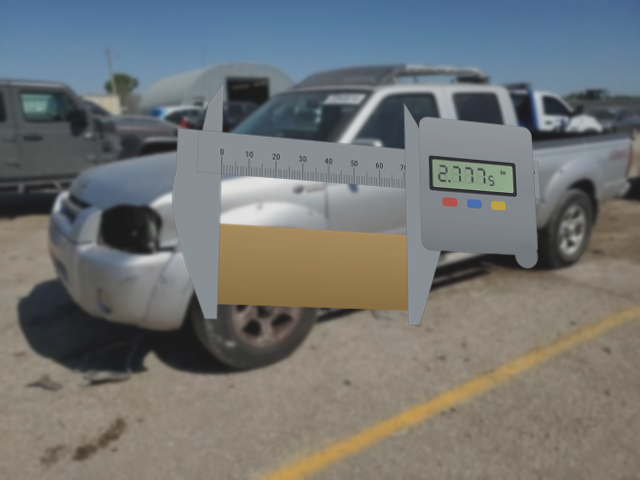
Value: 2.7775,in
